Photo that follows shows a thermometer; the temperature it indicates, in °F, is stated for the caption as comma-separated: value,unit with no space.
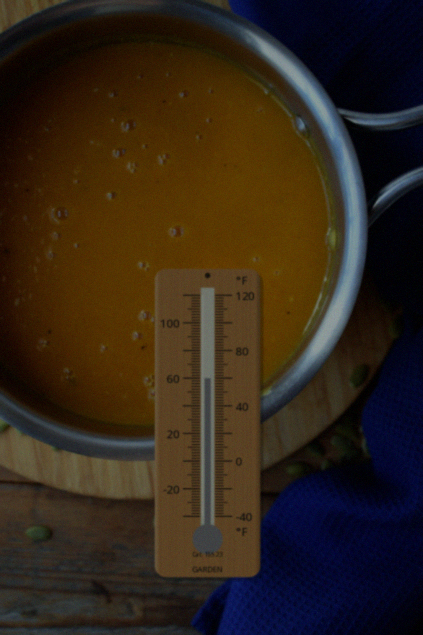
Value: 60,°F
